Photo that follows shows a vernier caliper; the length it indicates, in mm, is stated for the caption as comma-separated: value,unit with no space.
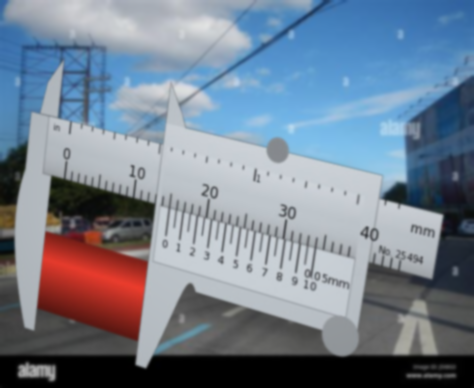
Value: 15.0,mm
